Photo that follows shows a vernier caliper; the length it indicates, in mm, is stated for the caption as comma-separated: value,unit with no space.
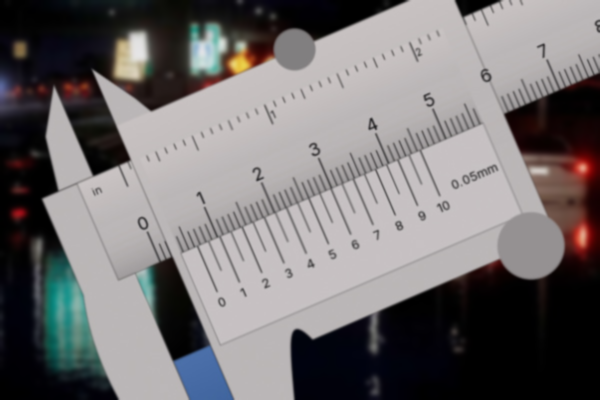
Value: 6.5,mm
